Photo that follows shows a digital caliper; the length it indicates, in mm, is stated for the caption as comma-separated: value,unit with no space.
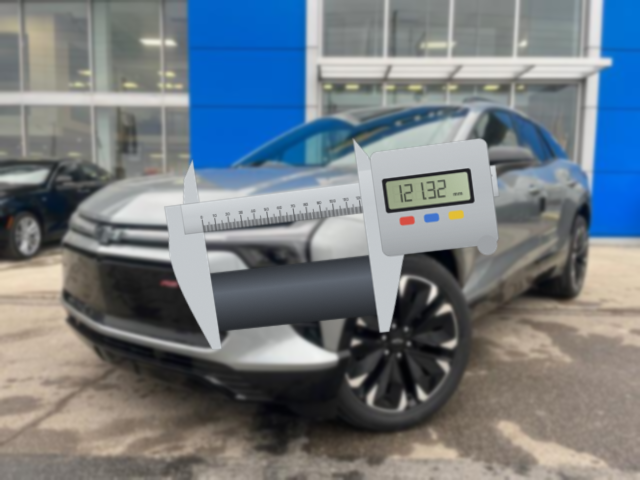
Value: 121.32,mm
